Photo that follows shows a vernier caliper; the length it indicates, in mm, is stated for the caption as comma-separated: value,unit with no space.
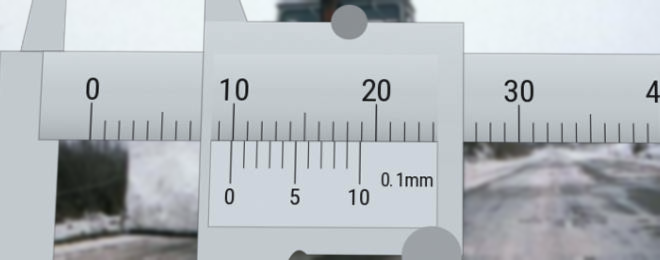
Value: 9.9,mm
